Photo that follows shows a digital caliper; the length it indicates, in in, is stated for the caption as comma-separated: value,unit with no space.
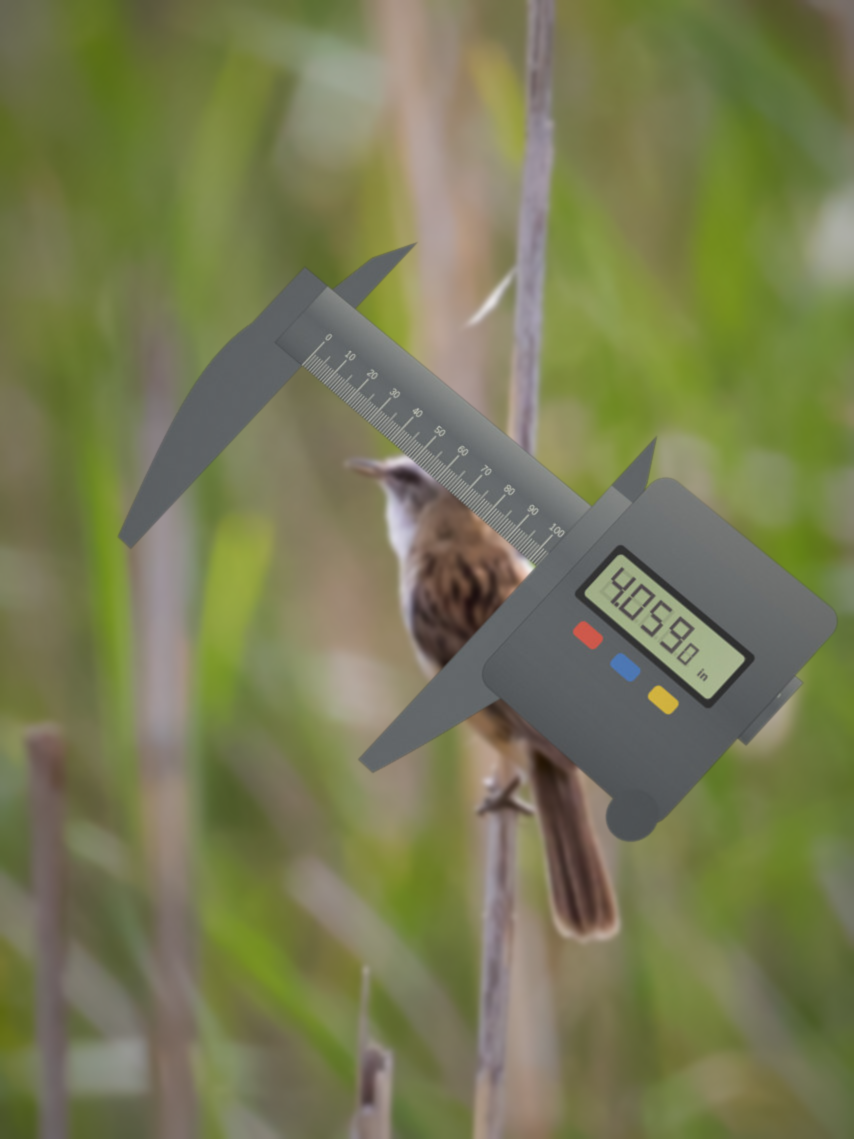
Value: 4.0590,in
